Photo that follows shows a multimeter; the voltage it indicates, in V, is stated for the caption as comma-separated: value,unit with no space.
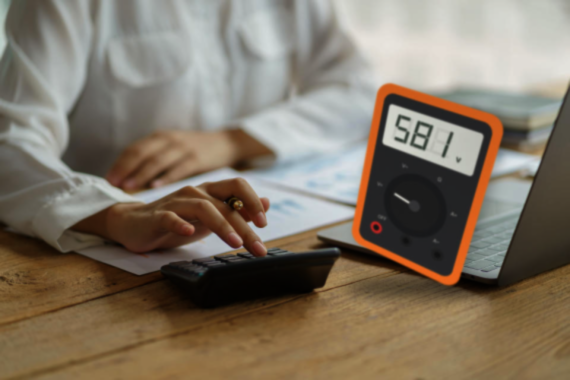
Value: 581,V
